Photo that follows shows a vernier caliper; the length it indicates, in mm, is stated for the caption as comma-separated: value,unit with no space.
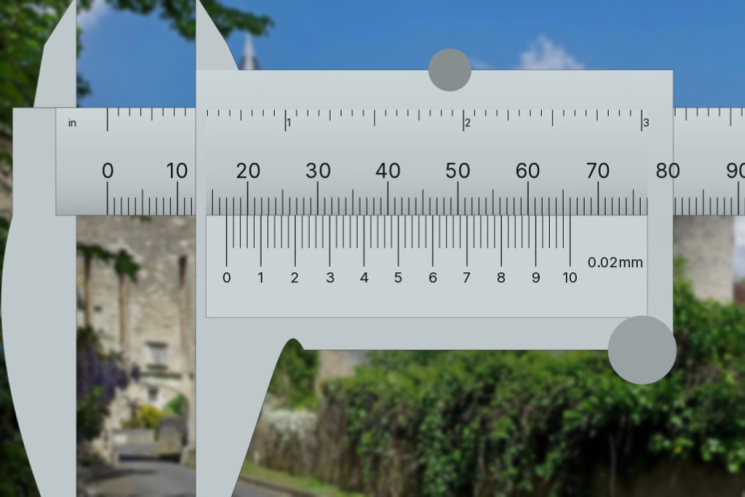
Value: 17.0,mm
